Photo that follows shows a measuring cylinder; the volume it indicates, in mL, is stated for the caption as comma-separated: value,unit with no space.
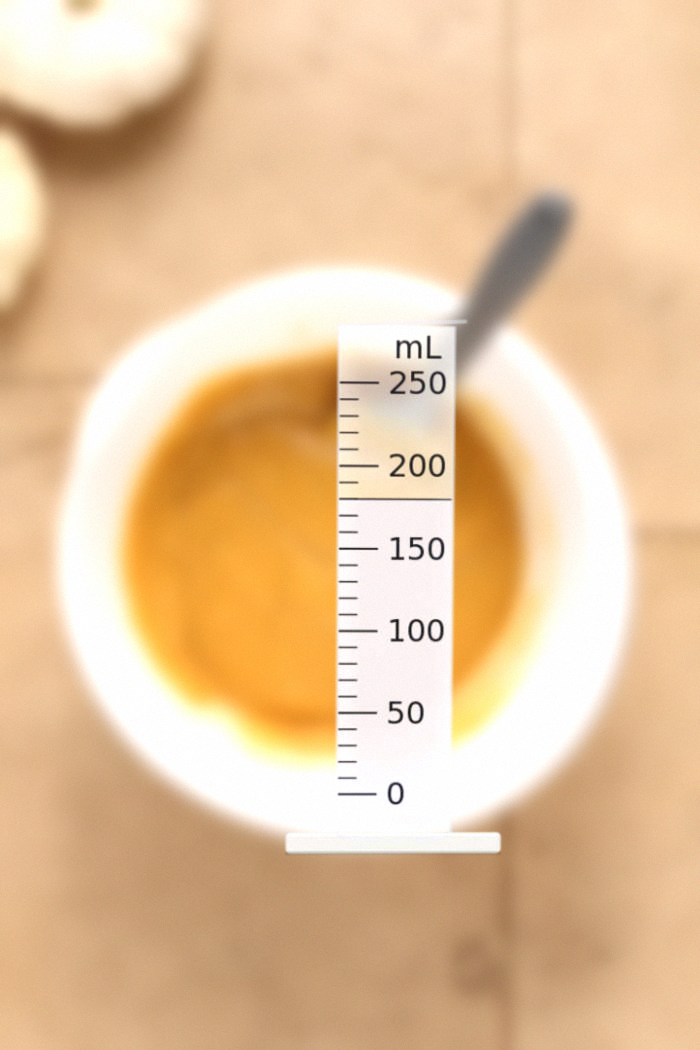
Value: 180,mL
